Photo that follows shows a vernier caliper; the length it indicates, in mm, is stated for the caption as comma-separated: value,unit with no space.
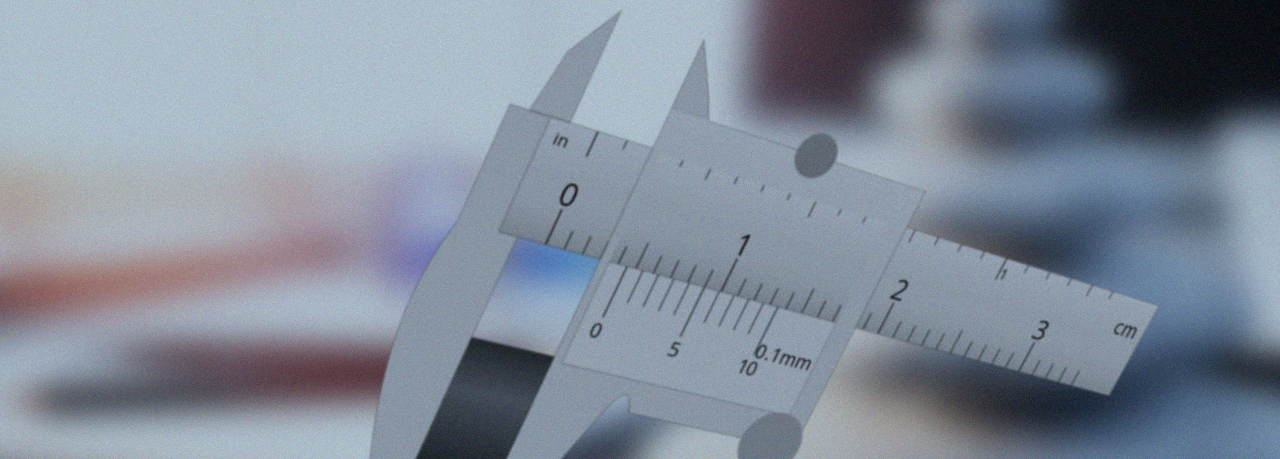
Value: 4.5,mm
